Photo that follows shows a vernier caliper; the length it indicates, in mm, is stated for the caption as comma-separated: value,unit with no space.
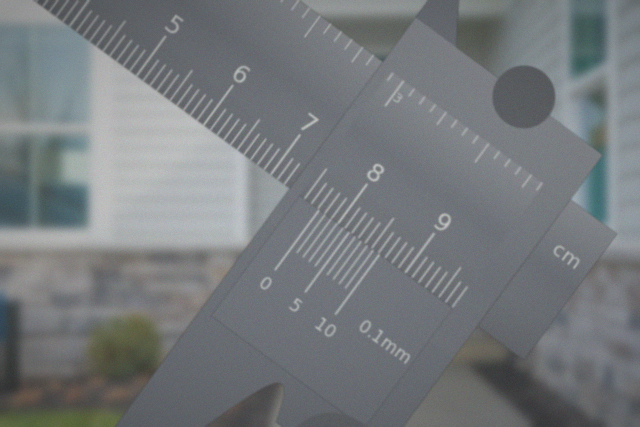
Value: 77.2,mm
